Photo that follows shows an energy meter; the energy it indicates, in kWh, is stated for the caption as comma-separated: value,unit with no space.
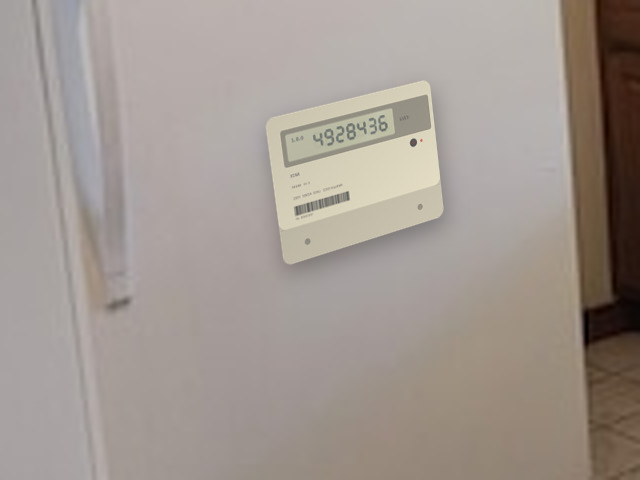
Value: 4928436,kWh
